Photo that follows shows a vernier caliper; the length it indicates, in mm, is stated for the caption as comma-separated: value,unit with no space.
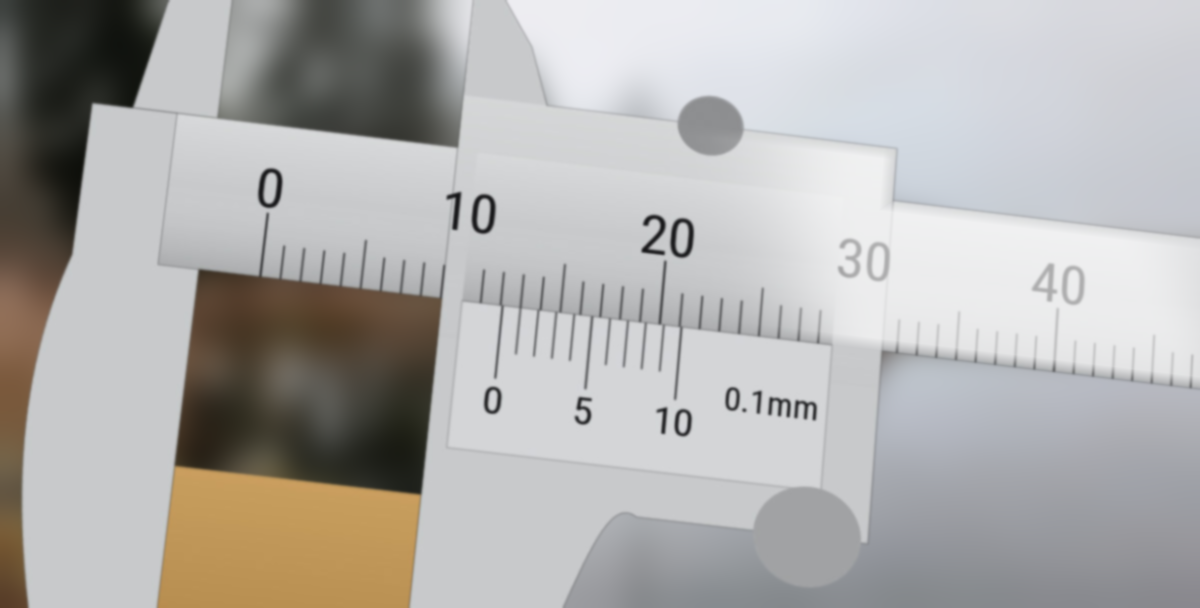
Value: 12.1,mm
